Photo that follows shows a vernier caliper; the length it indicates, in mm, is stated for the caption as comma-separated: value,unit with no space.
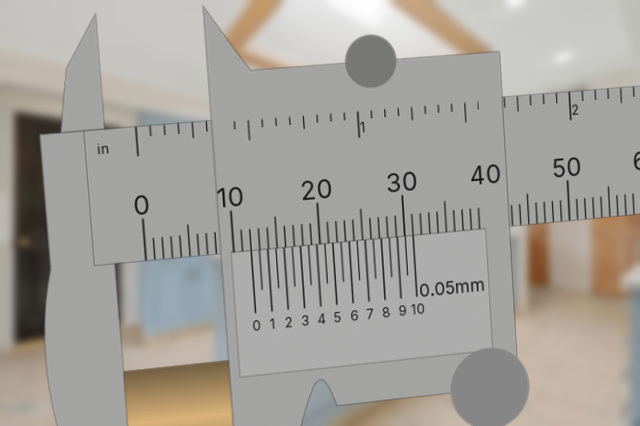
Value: 12.0,mm
